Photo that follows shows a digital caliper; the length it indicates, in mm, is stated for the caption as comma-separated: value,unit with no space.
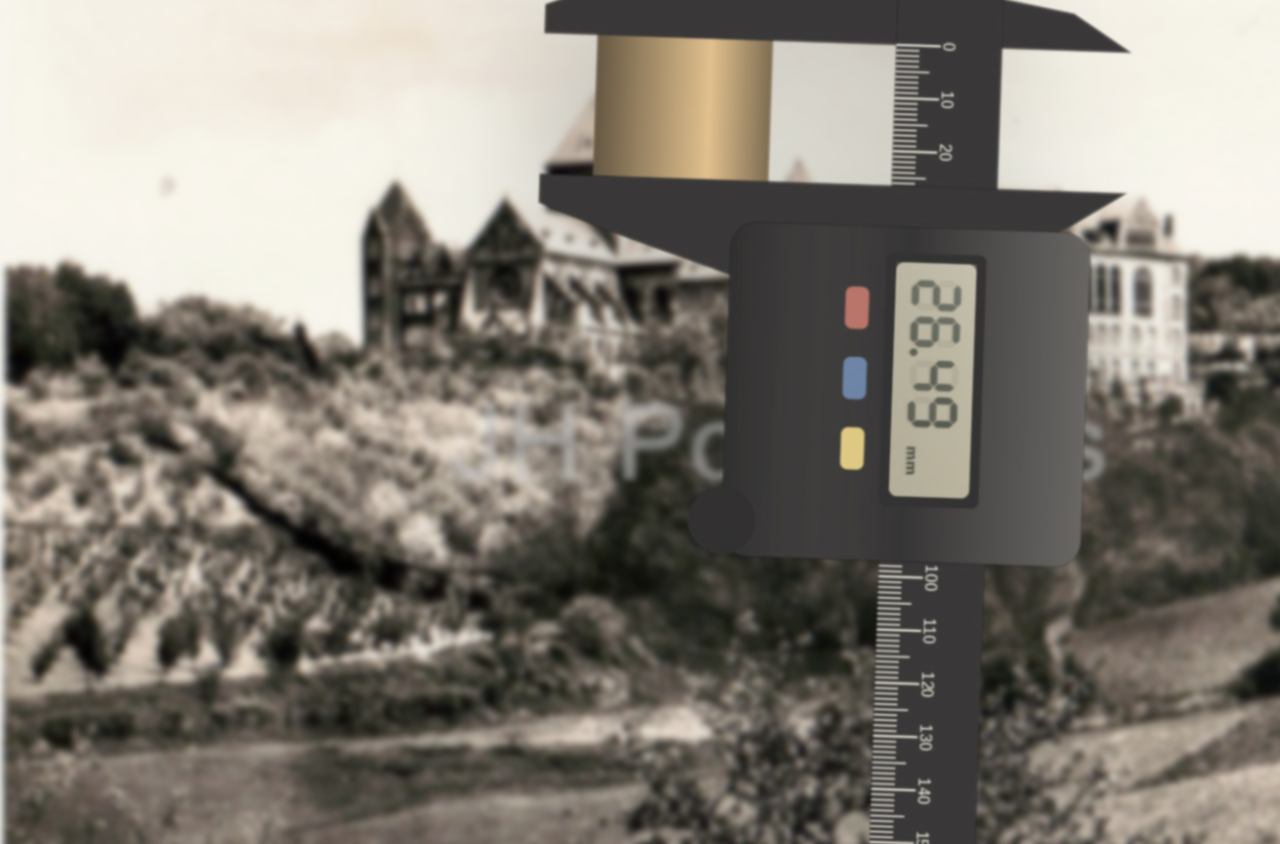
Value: 26.49,mm
